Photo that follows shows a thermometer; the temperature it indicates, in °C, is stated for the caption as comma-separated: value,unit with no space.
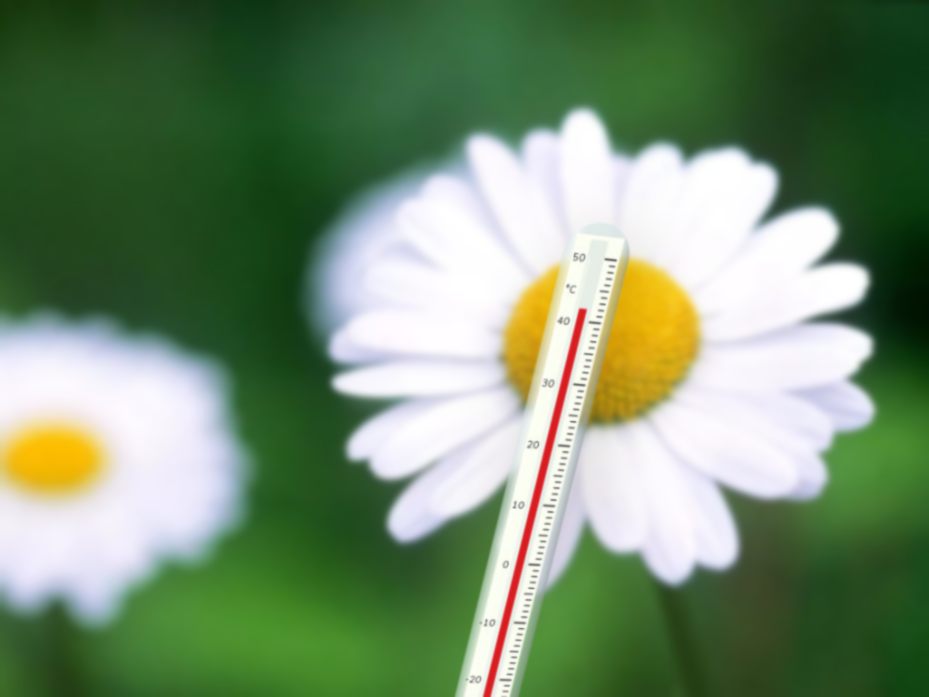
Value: 42,°C
